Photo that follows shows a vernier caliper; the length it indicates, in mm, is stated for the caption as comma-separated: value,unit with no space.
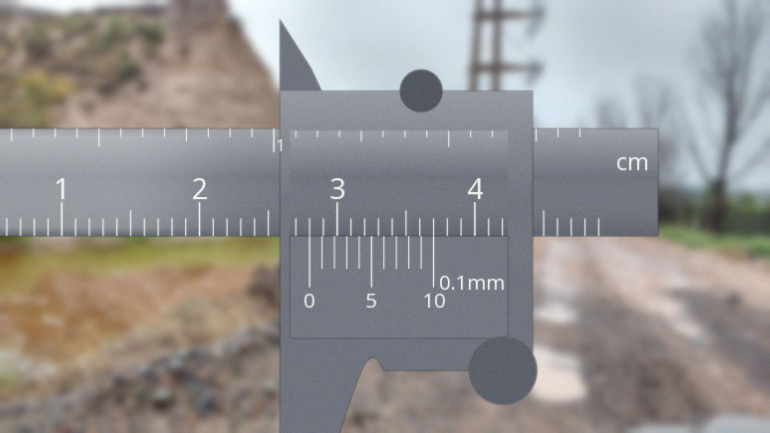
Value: 28.0,mm
